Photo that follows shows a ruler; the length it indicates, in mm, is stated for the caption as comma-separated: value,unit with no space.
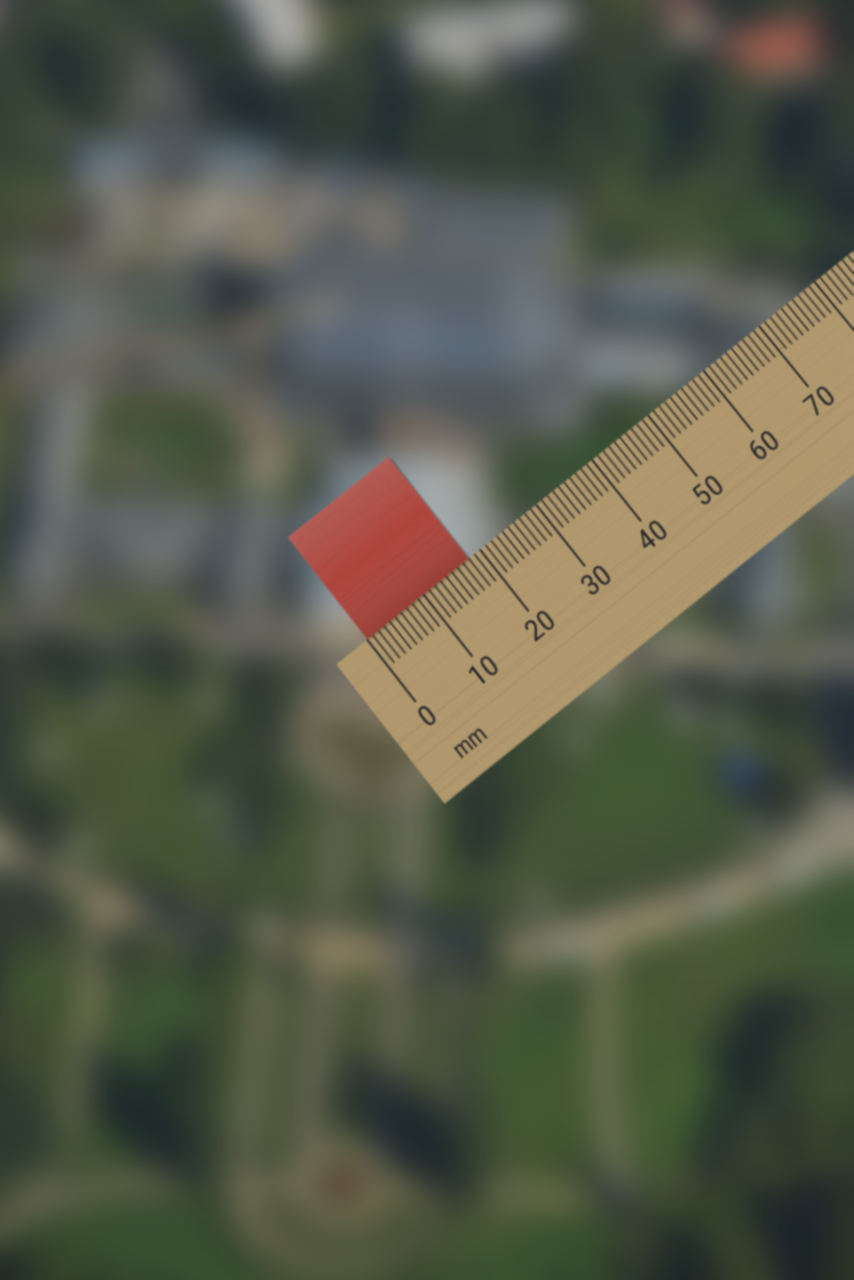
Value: 18,mm
